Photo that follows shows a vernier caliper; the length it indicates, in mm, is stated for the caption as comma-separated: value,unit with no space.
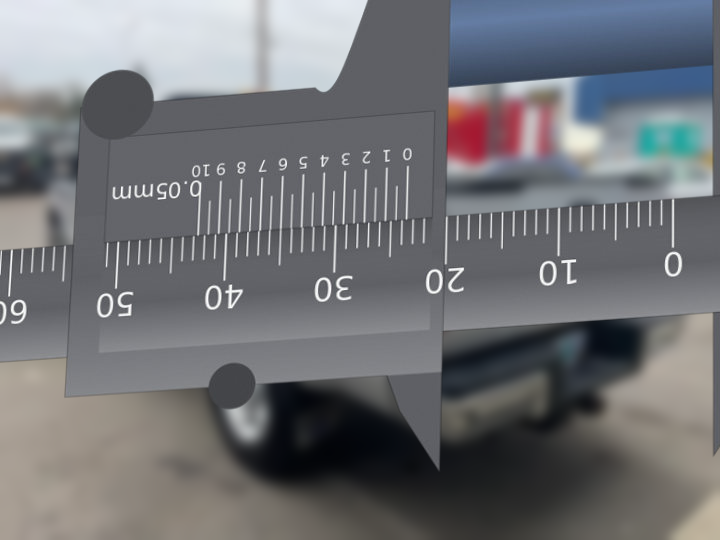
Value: 23.6,mm
